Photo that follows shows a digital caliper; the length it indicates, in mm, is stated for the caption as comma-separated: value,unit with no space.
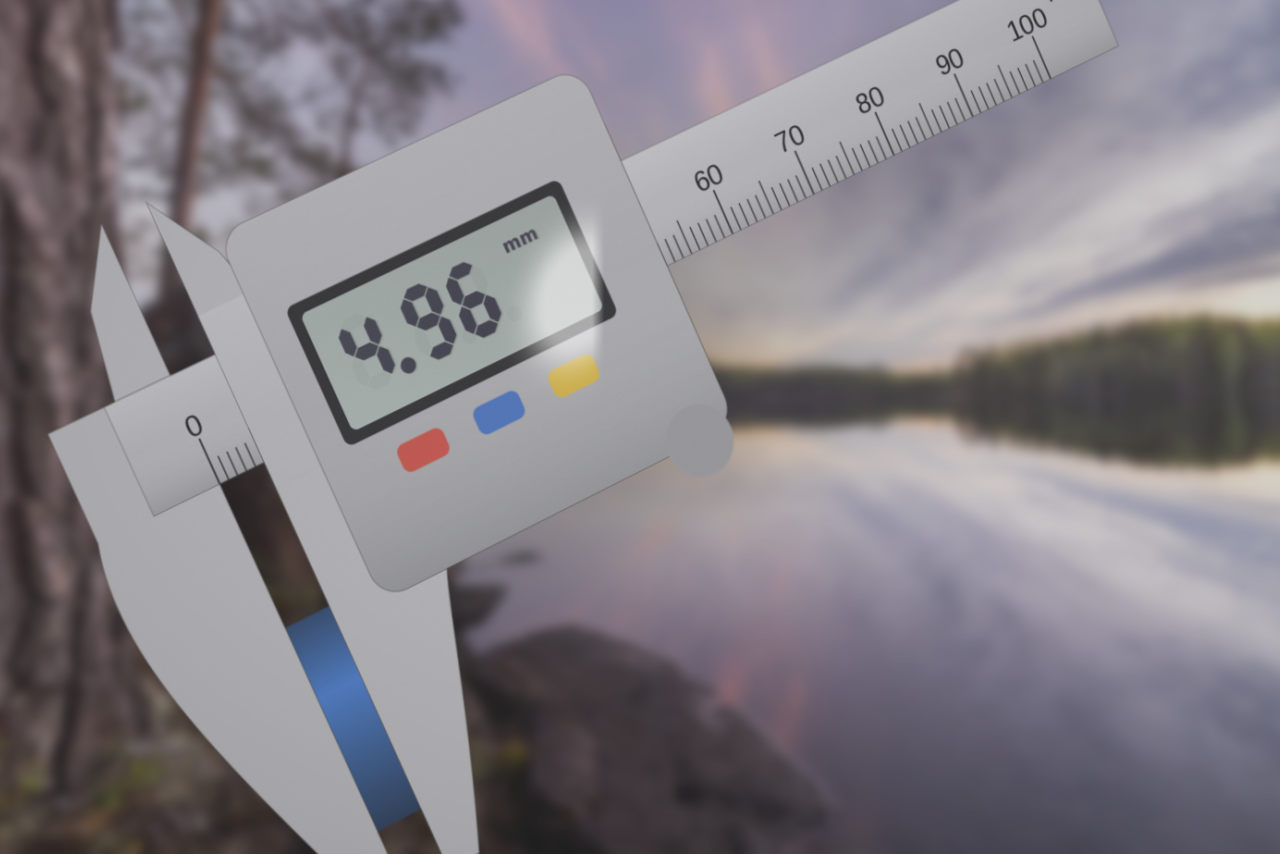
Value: 4.96,mm
